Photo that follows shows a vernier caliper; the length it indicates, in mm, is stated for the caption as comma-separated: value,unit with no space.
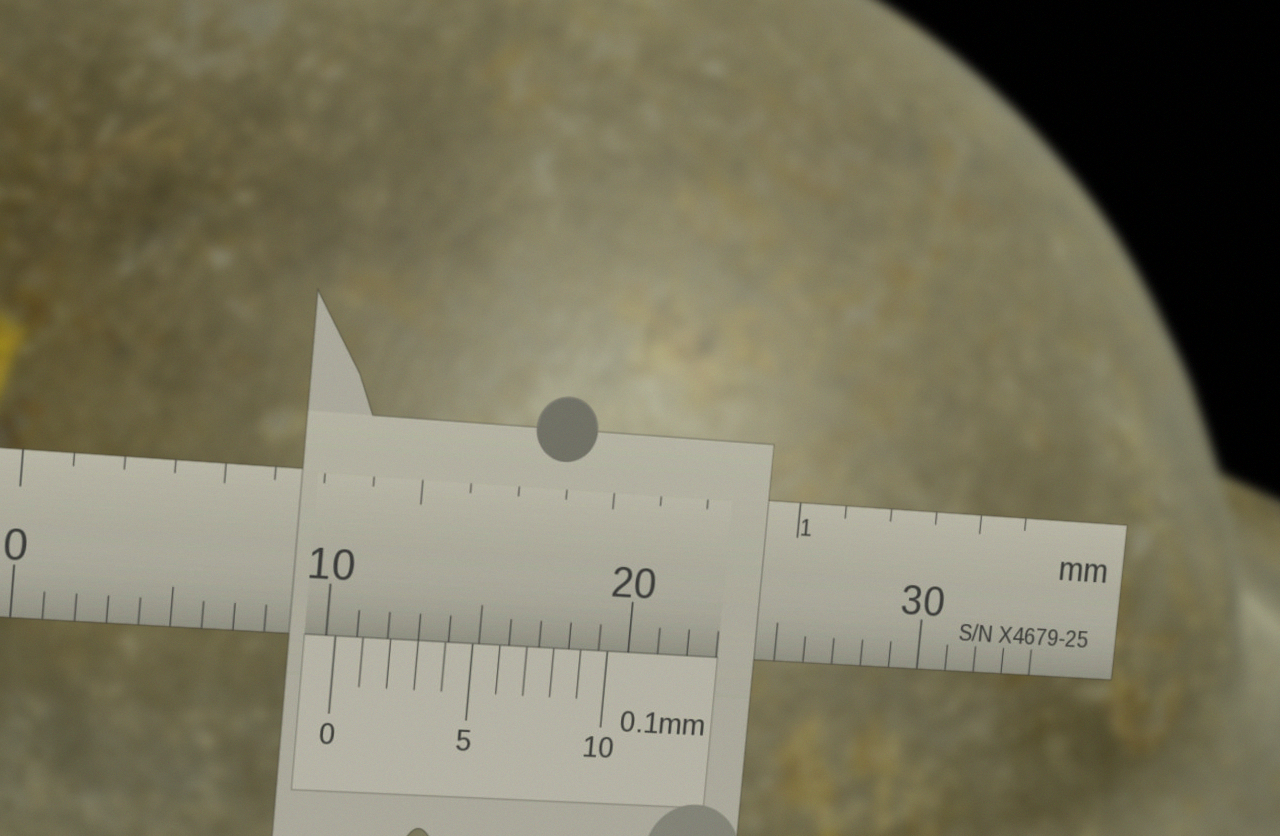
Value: 10.3,mm
